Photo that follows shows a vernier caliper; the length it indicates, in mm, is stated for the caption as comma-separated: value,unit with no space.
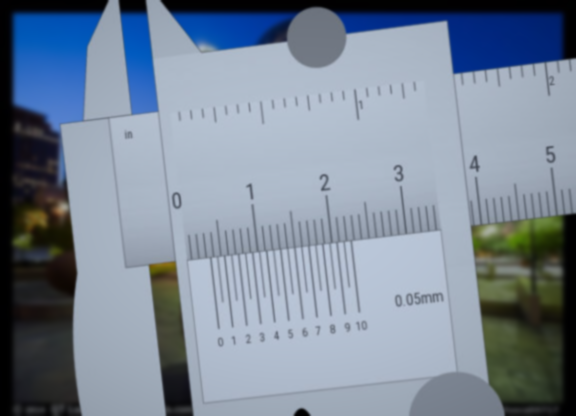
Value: 3.6,mm
